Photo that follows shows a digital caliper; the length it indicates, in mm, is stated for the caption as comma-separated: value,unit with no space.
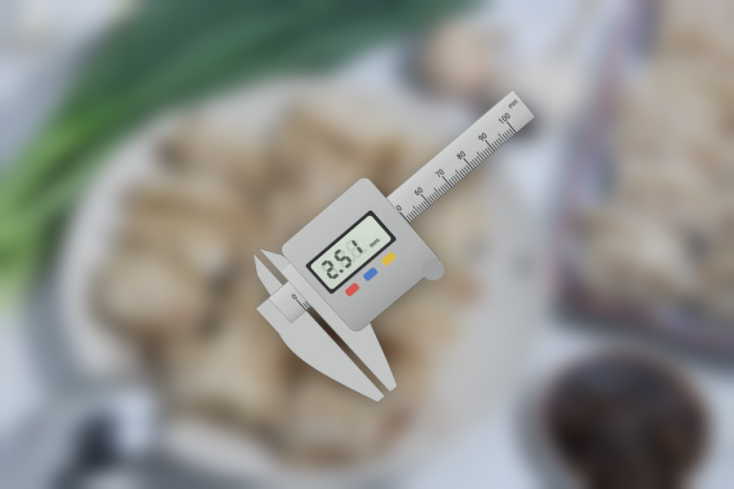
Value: 2.51,mm
